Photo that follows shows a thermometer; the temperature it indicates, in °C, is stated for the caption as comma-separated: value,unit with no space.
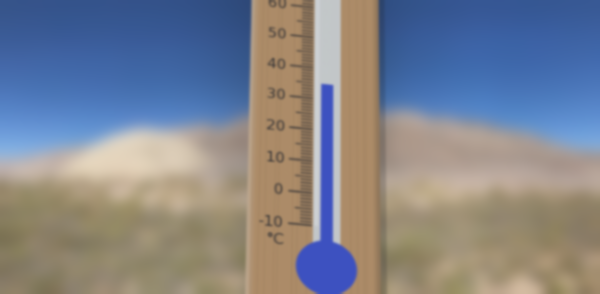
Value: 35,°C
